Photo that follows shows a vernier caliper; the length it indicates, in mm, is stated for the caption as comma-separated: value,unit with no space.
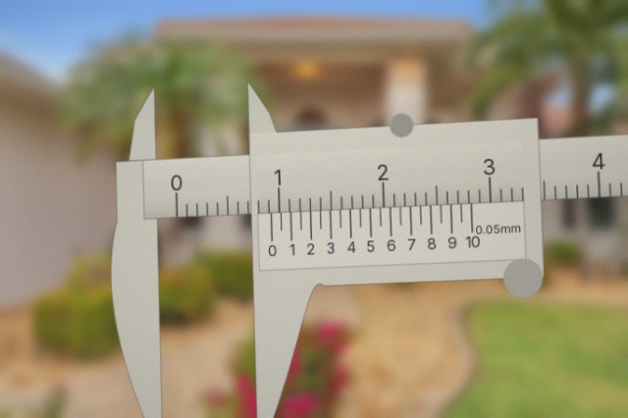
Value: 9.2,mm
